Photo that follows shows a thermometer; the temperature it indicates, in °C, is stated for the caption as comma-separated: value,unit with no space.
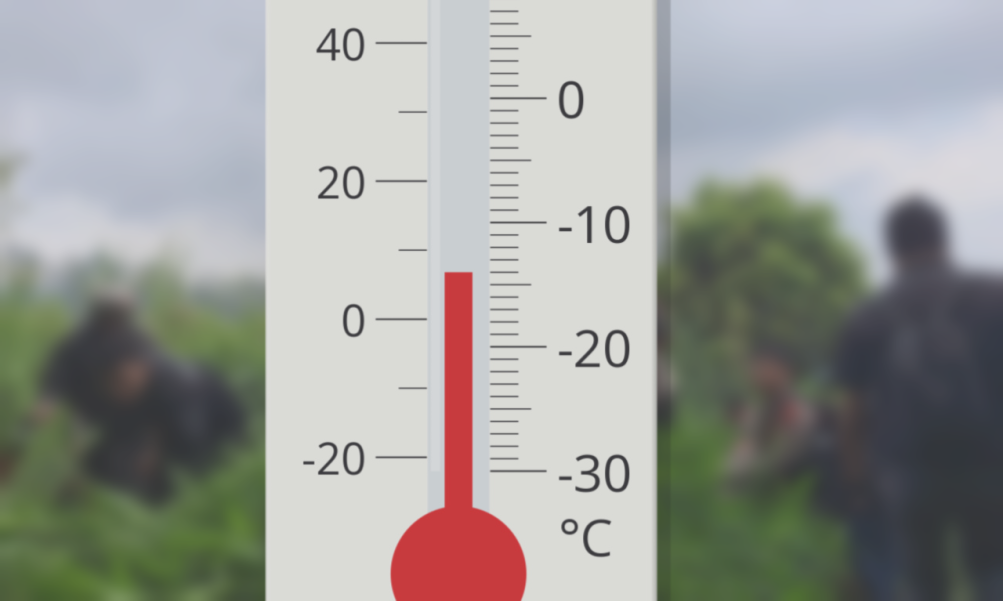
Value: -14,°C
